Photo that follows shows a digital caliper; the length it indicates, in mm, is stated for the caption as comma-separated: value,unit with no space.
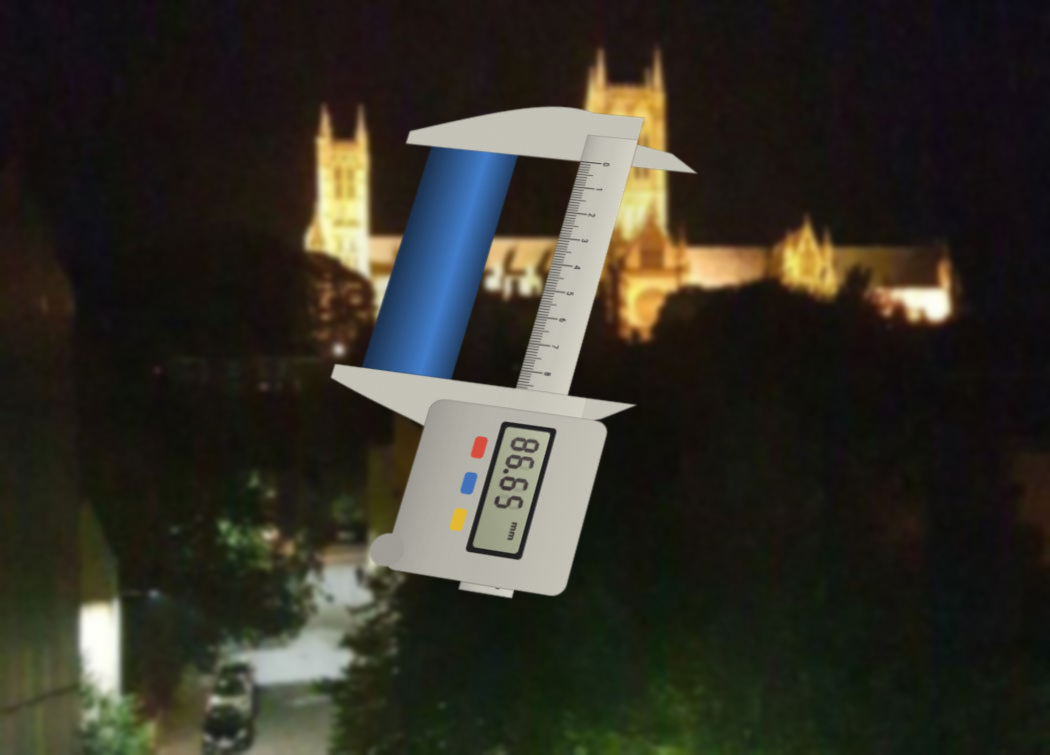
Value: 86.65,mm
